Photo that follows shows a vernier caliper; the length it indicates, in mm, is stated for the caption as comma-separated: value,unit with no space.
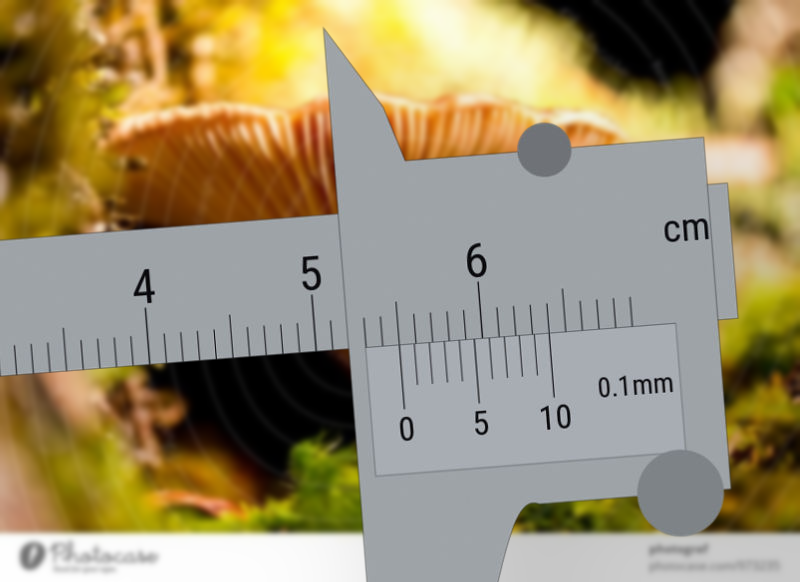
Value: 55.0,mm
